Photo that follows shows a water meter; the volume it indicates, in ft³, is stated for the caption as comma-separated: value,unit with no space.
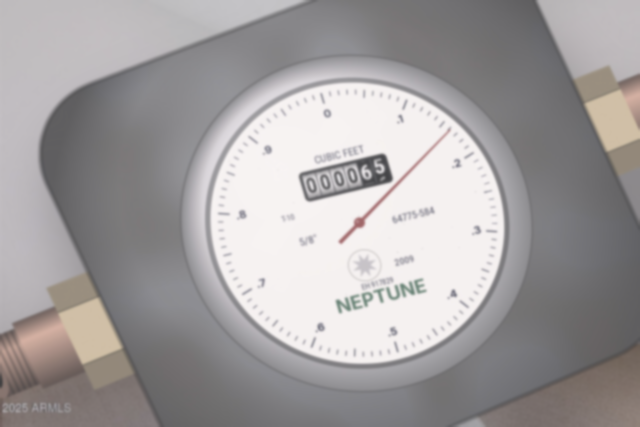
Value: 65.16,ft³
